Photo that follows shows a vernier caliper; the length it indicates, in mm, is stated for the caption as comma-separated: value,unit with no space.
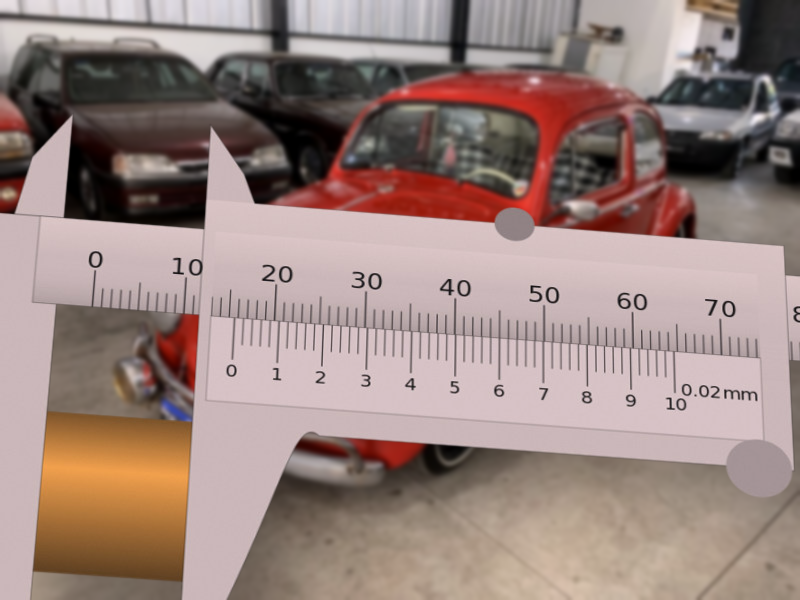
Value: 15.6,mm
